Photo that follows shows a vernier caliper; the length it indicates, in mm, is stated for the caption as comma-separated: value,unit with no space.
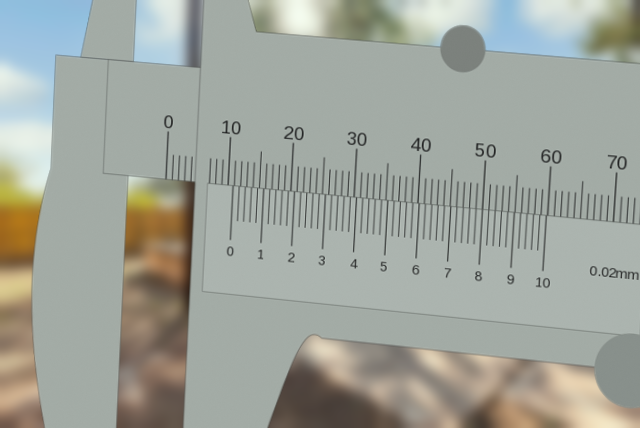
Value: 10.8,mm
